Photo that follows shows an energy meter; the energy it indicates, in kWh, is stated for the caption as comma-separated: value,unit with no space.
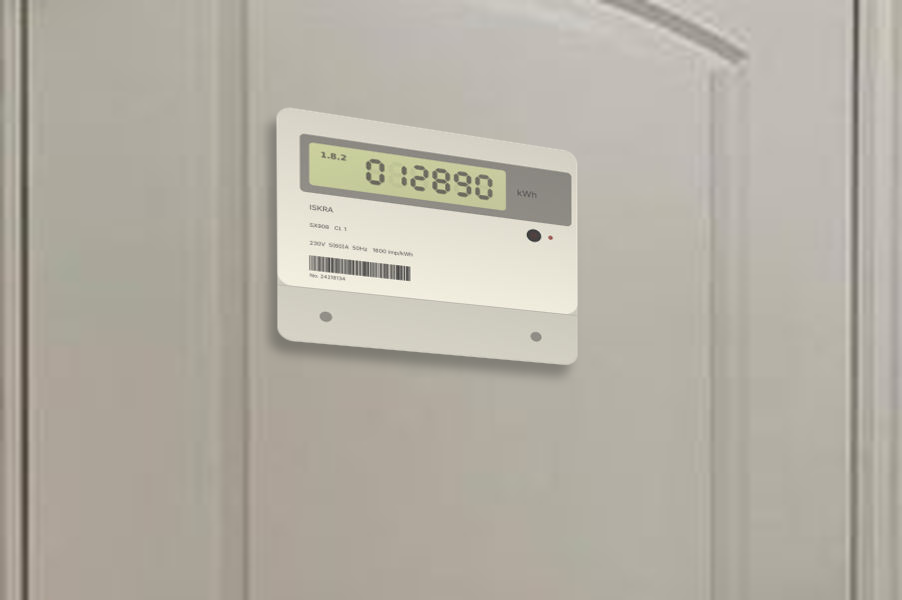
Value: 12890,kWh
